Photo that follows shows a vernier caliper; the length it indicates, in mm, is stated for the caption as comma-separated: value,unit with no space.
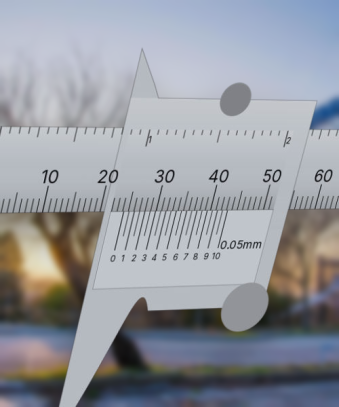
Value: 24.2,mm
